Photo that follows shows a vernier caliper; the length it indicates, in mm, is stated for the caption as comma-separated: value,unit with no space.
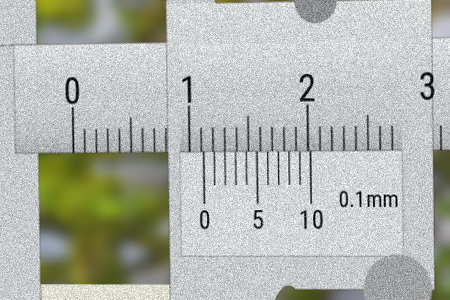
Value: 11.2,mm
